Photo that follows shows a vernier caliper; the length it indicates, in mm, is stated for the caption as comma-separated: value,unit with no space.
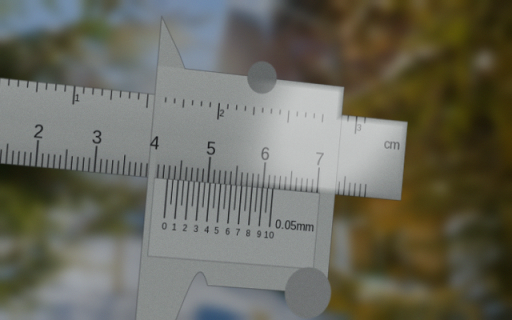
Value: 42.8,mm
